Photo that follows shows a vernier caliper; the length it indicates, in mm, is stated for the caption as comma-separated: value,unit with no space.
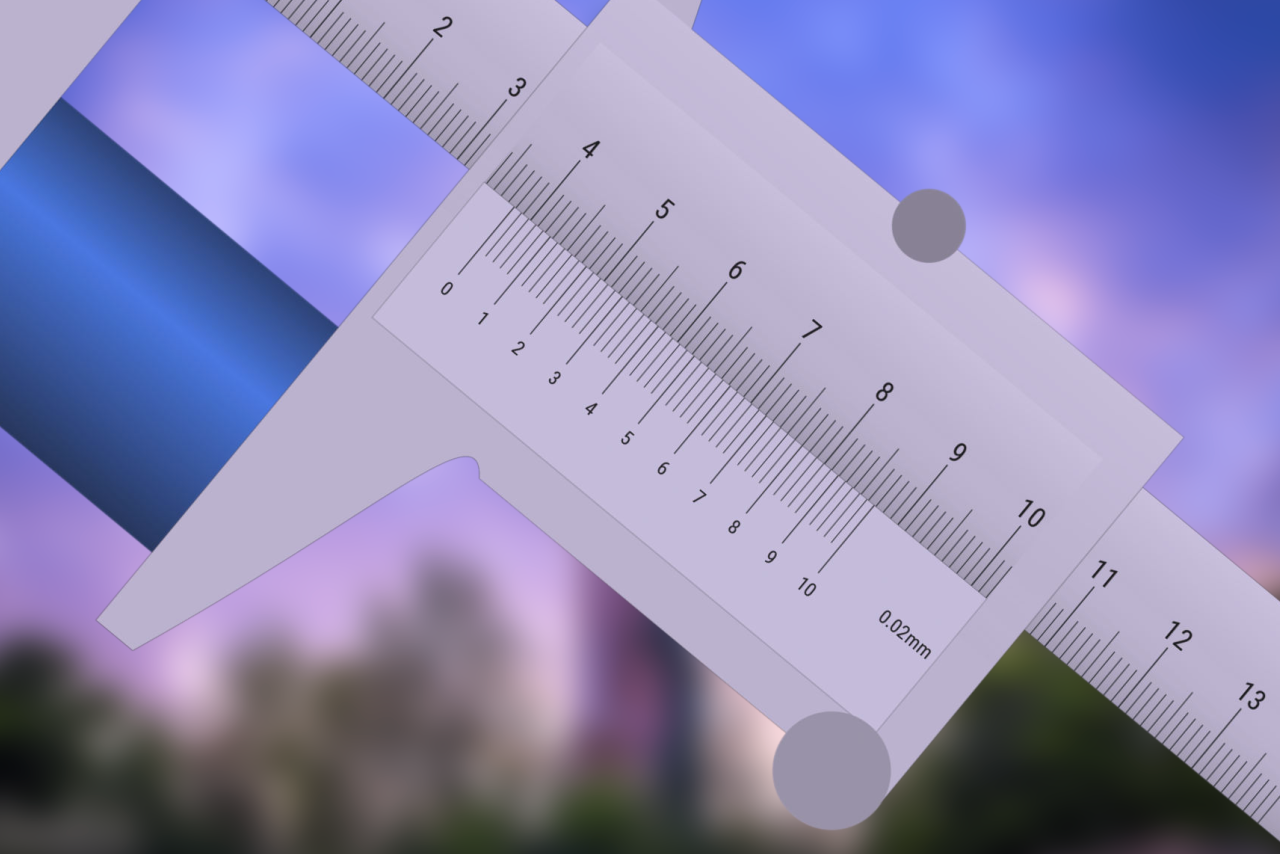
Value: 37.8,mm
